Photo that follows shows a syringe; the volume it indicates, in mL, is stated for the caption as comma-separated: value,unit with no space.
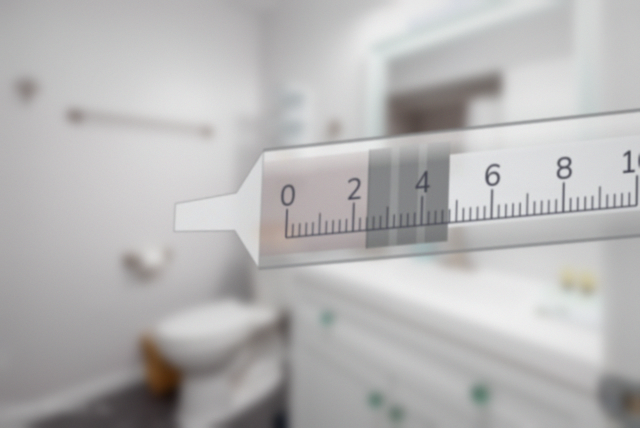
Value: 2.4,mL
